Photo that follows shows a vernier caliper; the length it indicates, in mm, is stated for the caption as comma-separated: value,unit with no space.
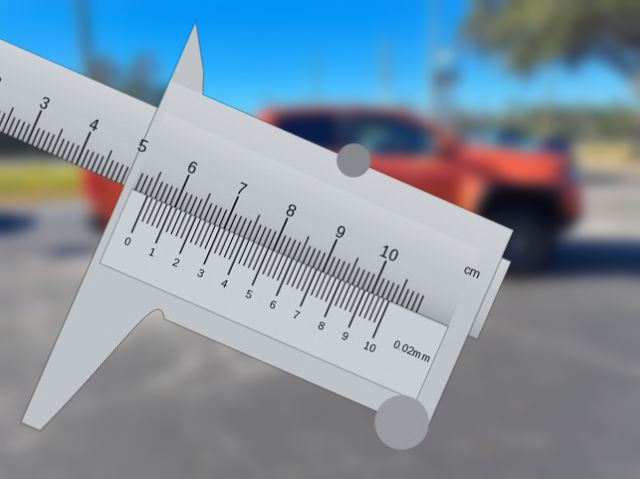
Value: 54.5,mm
